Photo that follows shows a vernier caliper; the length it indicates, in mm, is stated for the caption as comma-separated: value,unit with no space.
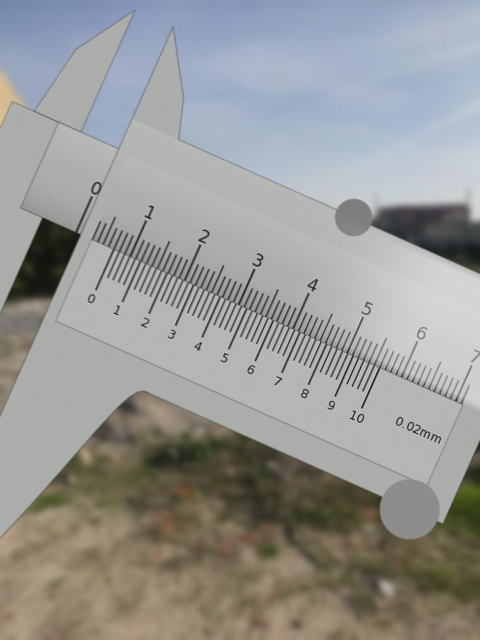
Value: 7.0,mm
